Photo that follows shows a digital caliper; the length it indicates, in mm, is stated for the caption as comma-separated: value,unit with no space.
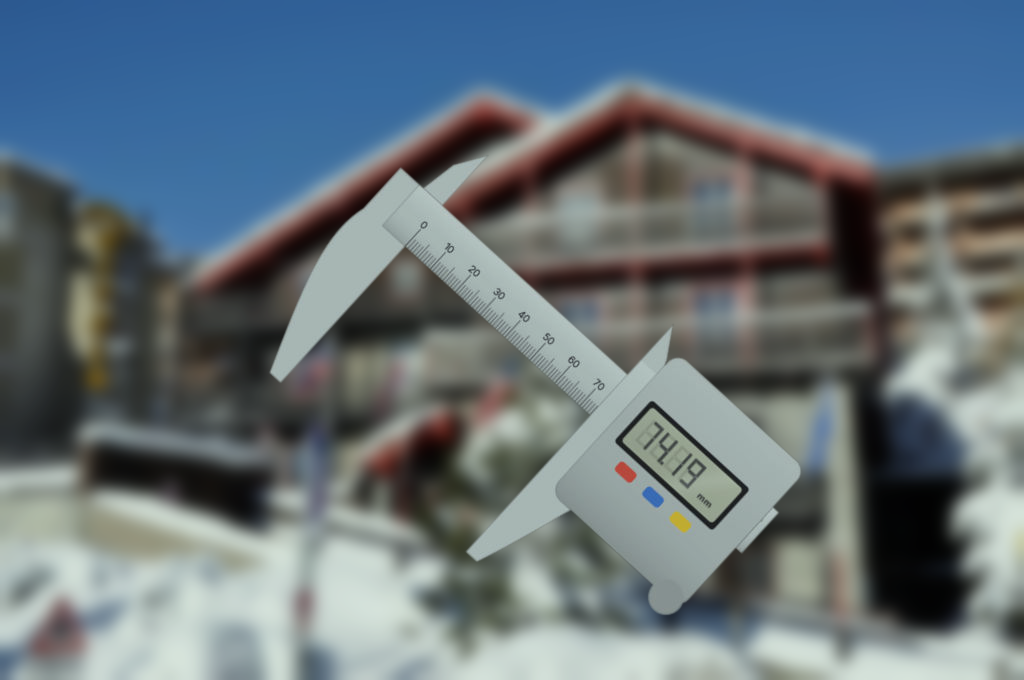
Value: 74.19,mm
